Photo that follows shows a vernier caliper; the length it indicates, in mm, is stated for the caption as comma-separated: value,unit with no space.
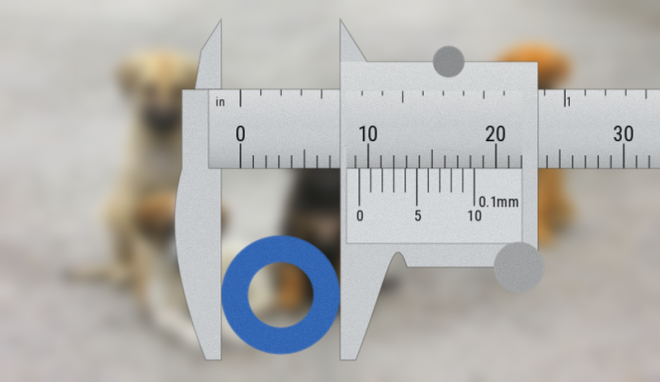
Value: 9.3,mm
